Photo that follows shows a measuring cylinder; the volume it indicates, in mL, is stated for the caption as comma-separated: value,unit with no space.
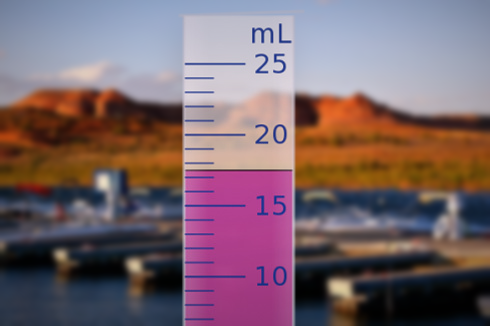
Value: 17.5,mL
